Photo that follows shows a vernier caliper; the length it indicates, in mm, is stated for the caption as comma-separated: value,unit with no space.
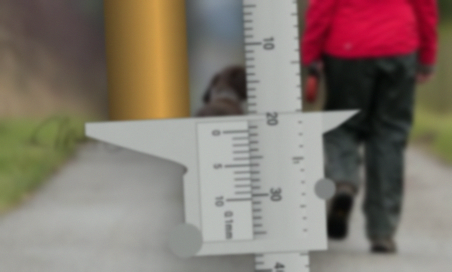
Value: 21.5,mm
